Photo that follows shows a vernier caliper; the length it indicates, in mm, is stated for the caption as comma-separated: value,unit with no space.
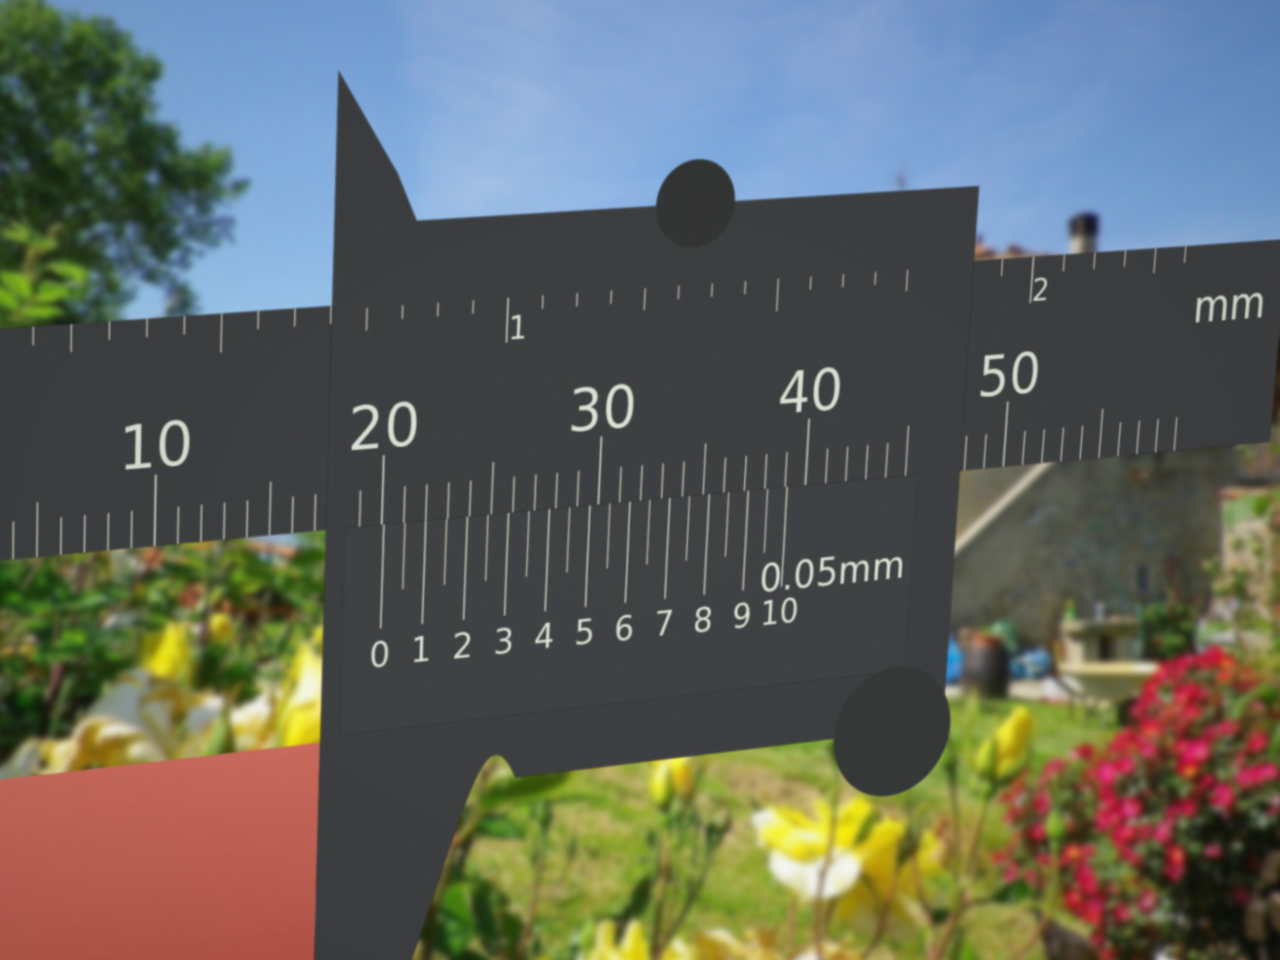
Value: 20.1,mm
